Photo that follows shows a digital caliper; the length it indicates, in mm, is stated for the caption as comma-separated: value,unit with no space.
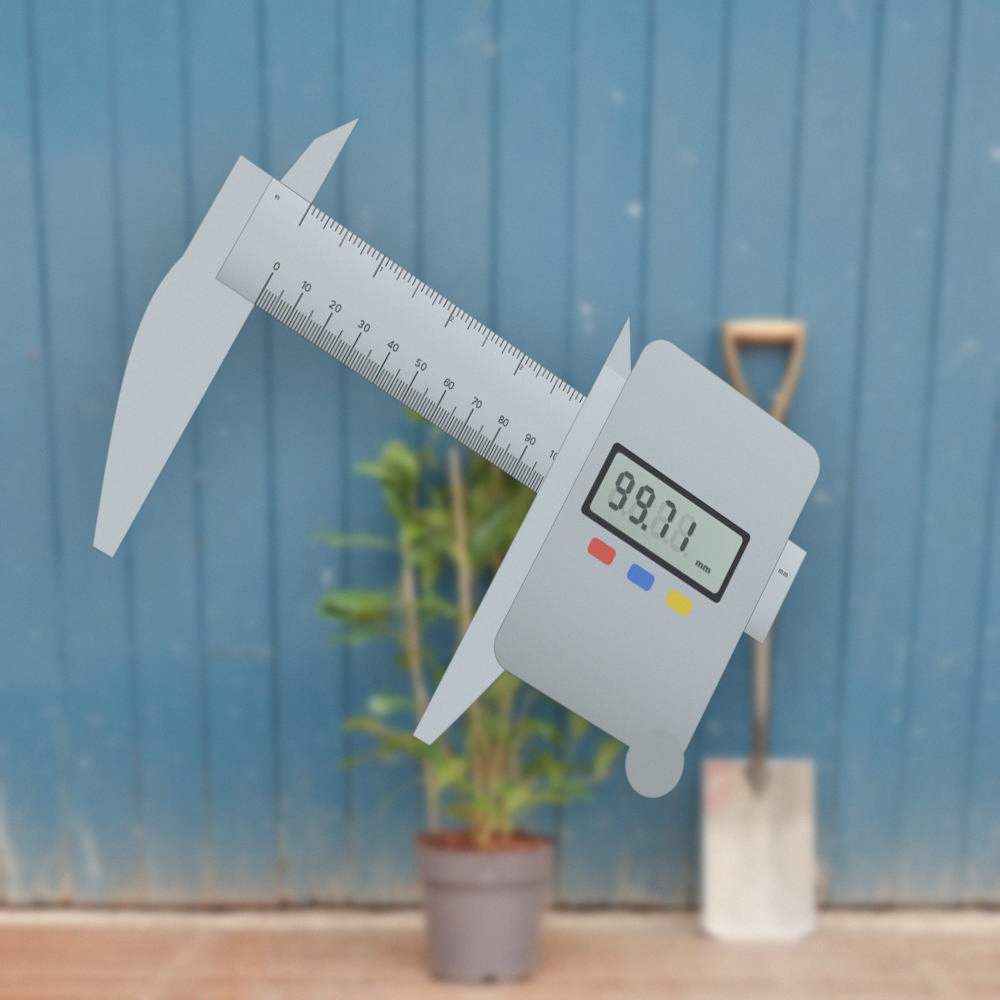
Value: 99.71,mm
